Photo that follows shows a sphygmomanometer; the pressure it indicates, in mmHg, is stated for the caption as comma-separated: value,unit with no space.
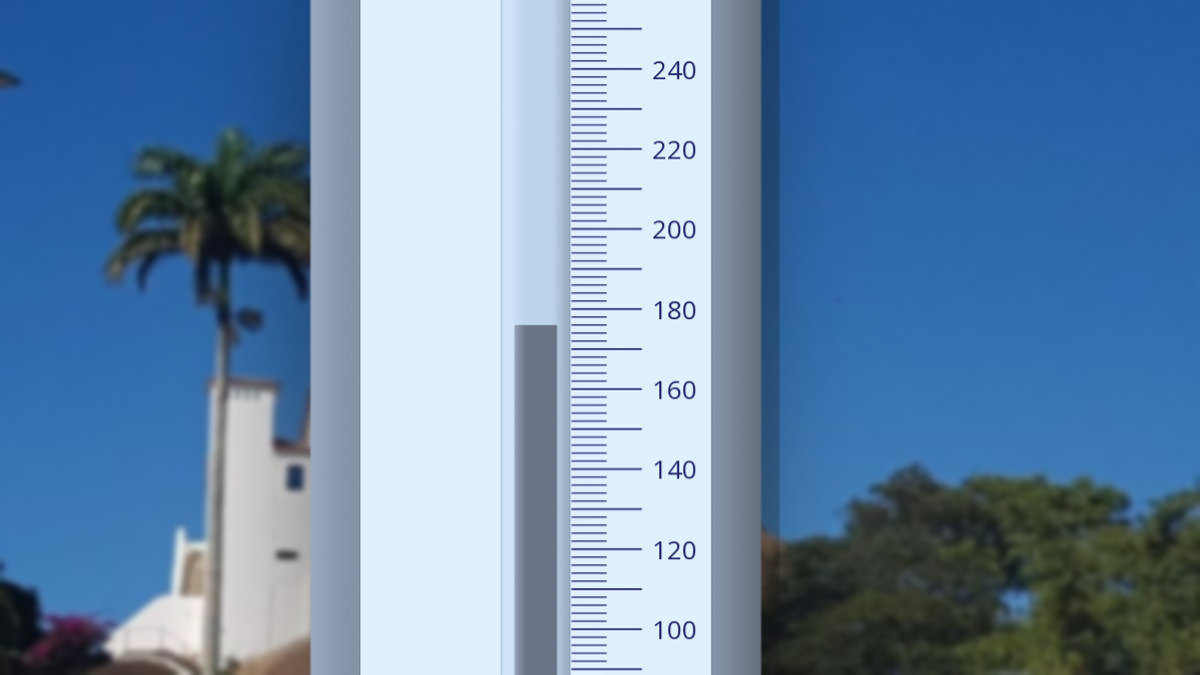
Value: 176,mmHg
